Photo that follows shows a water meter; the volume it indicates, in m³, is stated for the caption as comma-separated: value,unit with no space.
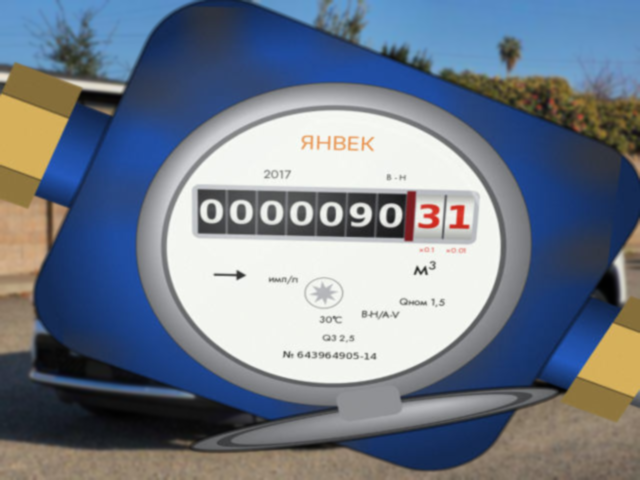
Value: 90.31,m³
